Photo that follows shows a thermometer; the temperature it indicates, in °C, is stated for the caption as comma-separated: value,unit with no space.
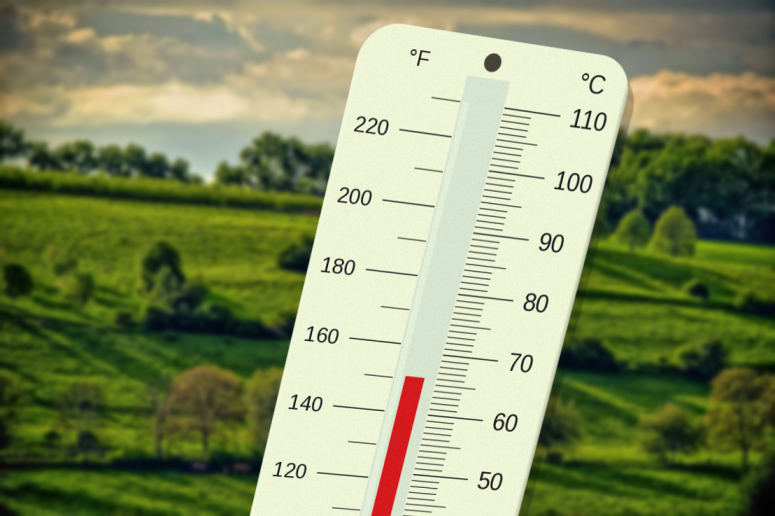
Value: 66,°C
